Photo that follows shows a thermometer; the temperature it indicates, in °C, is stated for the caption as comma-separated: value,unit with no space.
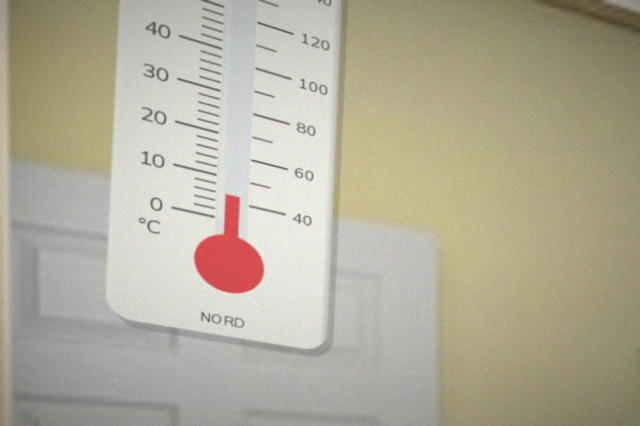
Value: 6,°C
